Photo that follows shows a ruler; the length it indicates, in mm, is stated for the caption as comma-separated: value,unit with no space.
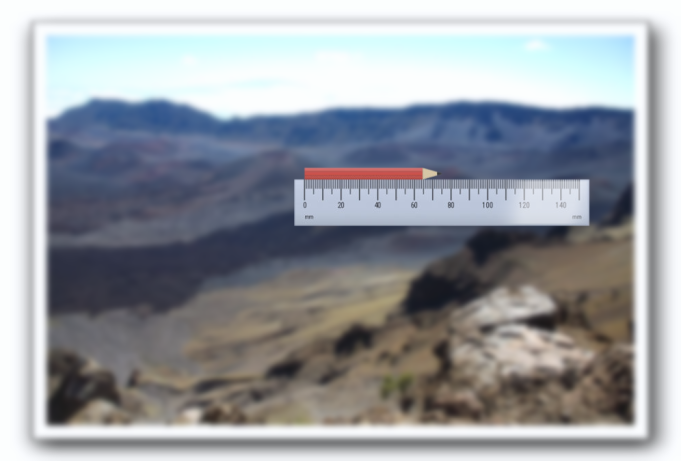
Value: 75,mm
